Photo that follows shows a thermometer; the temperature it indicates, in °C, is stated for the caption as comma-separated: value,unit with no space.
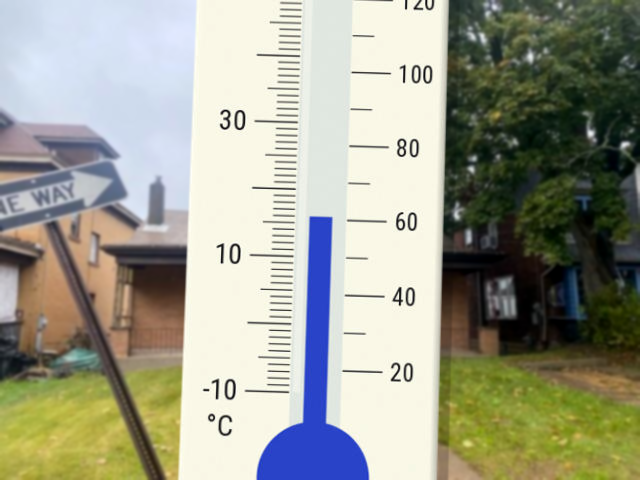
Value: 16,°C
